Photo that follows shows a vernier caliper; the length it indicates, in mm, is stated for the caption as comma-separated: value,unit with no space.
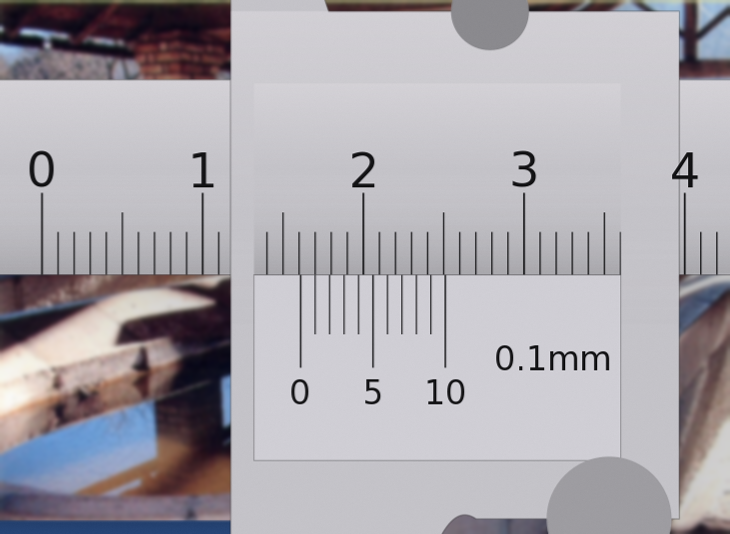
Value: 16.1,mm
